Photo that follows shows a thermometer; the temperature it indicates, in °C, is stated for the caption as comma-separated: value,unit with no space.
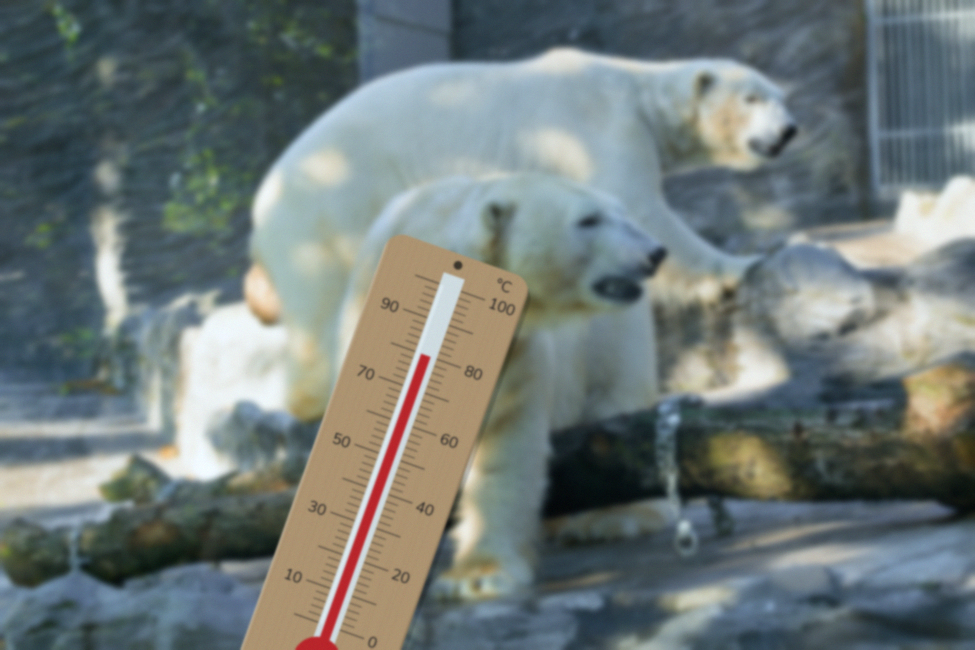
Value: 80,°C
